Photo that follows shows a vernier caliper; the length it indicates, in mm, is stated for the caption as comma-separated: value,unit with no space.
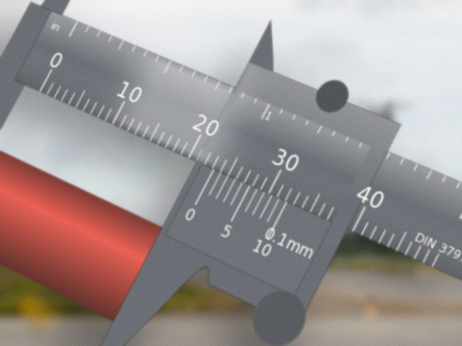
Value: 23.2,mm
